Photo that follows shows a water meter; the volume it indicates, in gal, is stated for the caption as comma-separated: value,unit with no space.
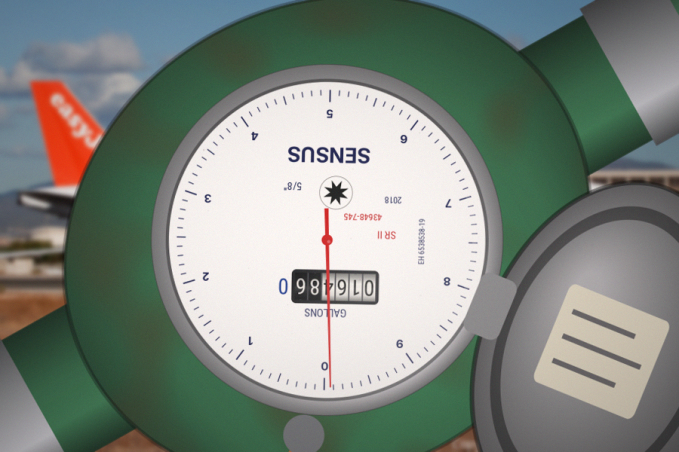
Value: 164859.9,gal
